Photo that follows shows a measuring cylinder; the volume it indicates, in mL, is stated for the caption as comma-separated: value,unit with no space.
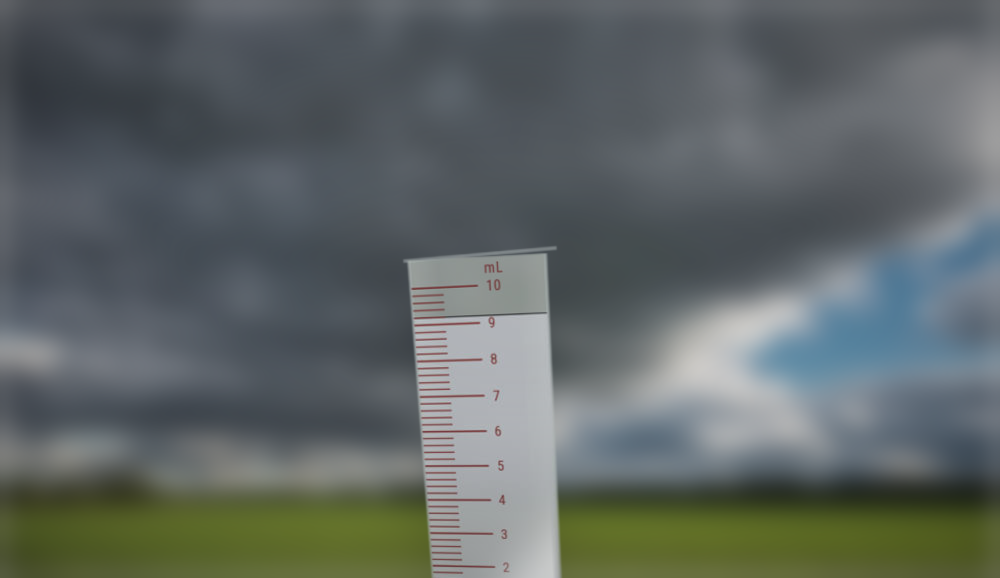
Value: 9.2,mL
